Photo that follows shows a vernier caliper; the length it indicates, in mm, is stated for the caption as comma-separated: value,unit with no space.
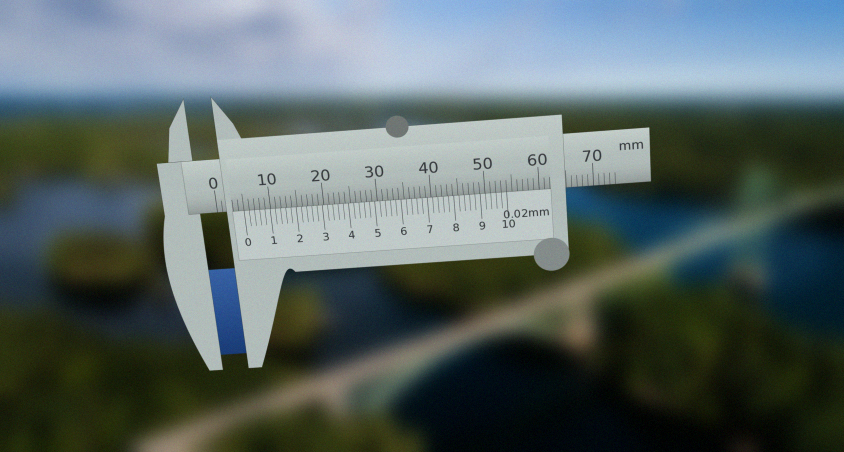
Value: 5.0,mm
